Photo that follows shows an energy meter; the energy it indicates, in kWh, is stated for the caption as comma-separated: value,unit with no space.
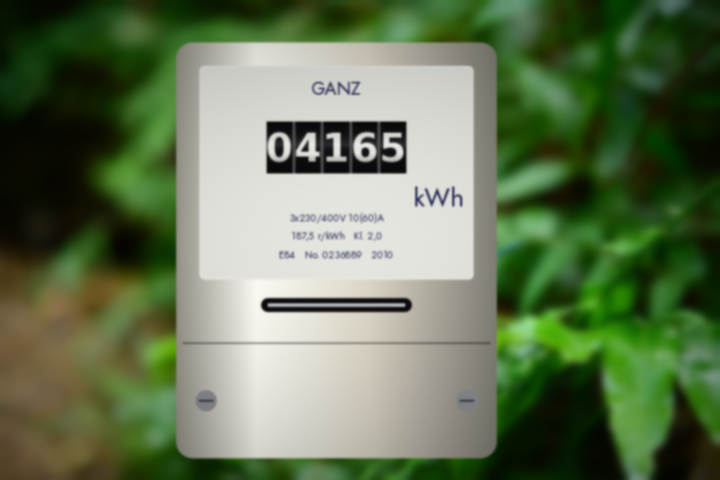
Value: 4165,kWh
